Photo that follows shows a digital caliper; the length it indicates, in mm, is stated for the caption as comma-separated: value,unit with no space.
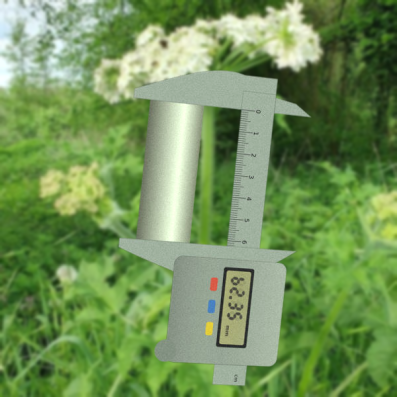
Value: 62.35,mm
